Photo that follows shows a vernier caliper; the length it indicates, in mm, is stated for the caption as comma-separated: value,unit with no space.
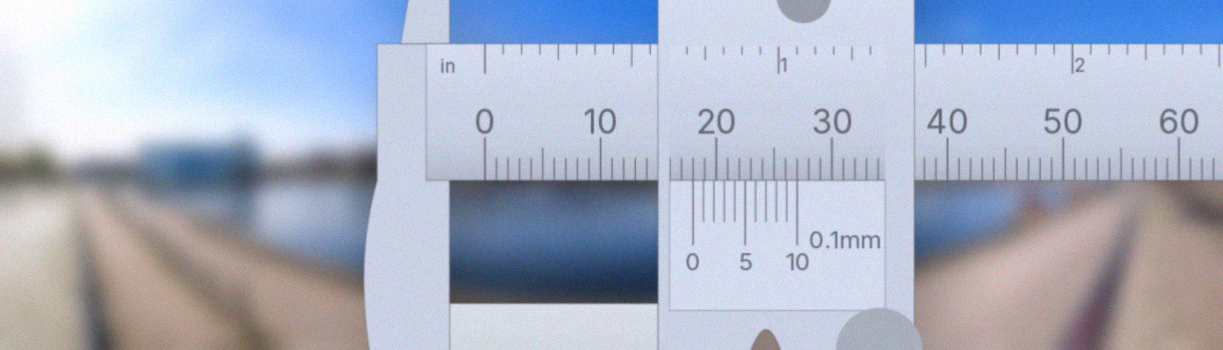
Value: 18.0,mm
